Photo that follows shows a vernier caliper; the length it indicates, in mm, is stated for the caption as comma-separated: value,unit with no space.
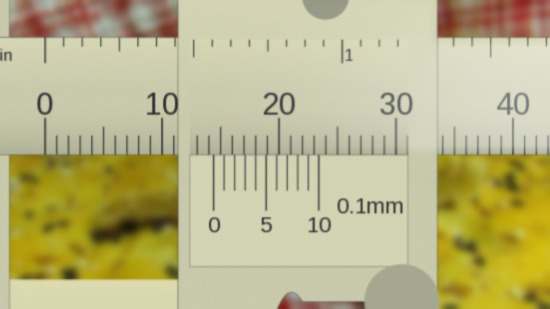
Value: 14.4,mm
